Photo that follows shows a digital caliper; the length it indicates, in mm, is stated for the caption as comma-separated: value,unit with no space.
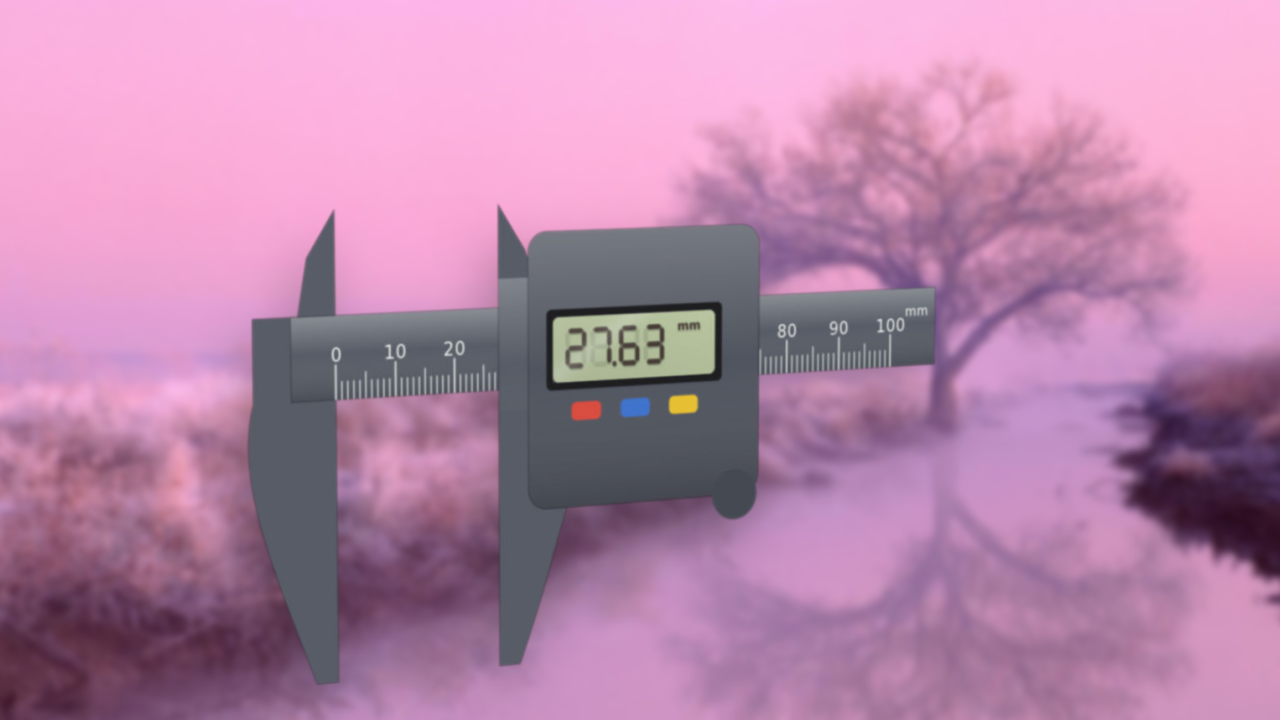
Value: 27.63,mm
